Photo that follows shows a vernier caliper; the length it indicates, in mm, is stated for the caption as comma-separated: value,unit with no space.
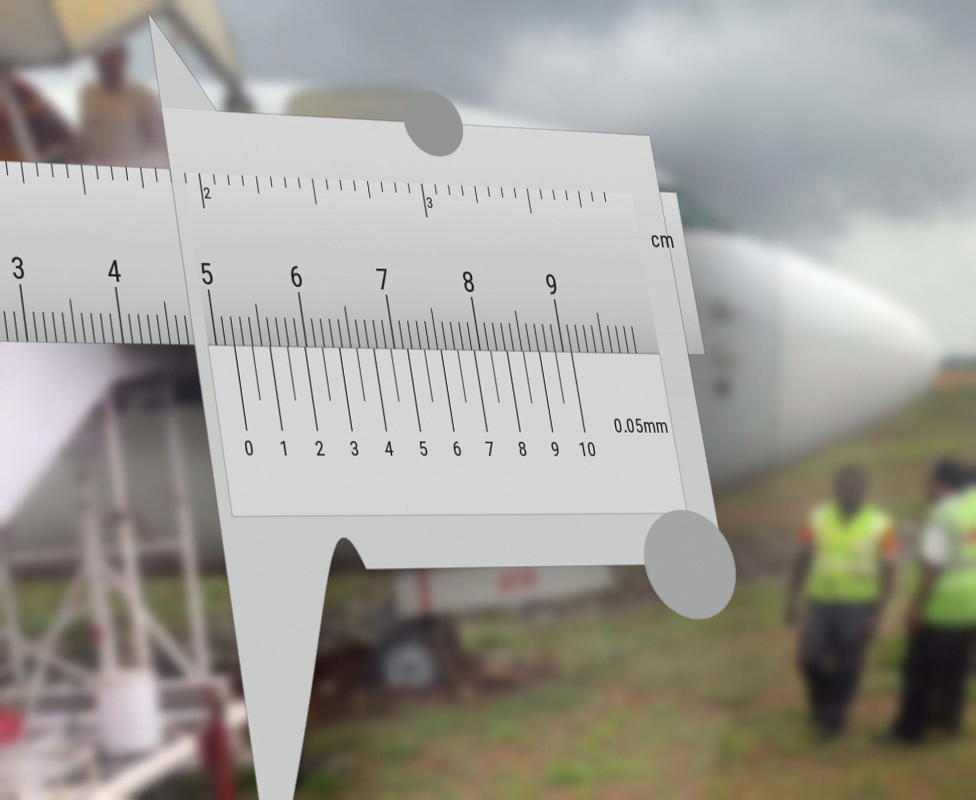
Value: 52.0,mm
